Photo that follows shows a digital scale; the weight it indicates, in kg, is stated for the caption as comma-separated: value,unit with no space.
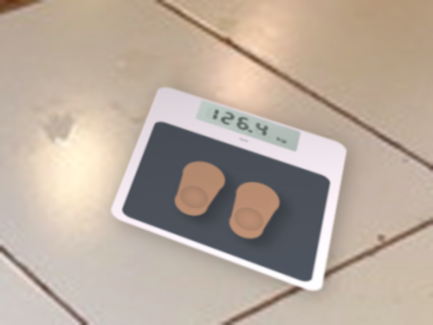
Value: 126.4,kg
